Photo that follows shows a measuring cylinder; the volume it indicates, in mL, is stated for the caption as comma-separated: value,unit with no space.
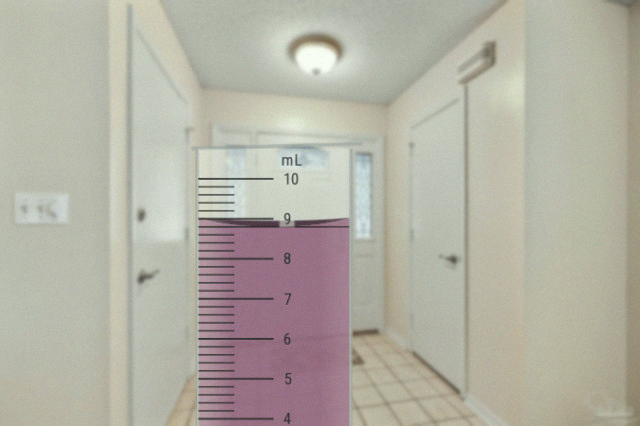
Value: 8.8,mL
